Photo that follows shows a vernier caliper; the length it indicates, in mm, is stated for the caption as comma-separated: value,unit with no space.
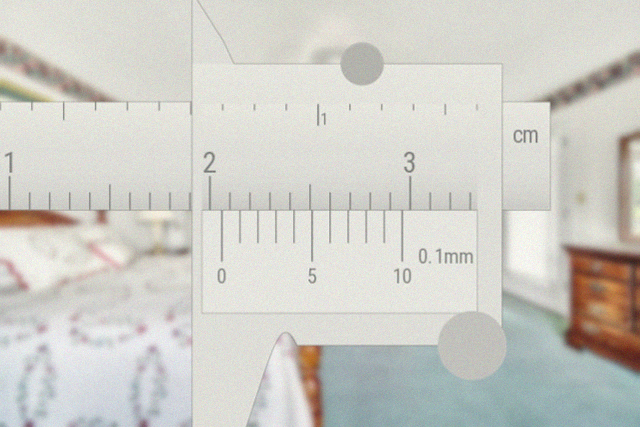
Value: 20.6,mm
